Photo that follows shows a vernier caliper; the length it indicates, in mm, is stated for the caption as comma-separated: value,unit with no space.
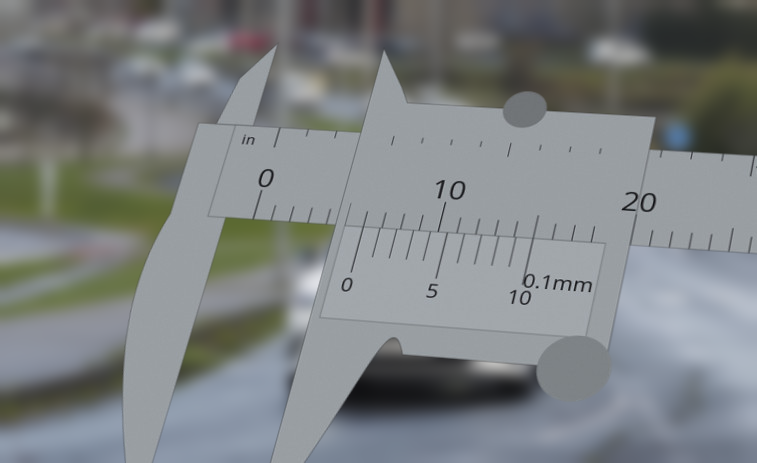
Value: 6.0,mm
